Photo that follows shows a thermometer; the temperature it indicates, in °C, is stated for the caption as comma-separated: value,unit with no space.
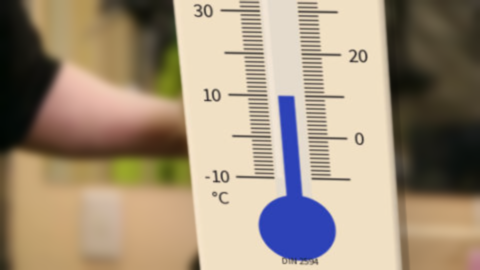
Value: 10,°C
